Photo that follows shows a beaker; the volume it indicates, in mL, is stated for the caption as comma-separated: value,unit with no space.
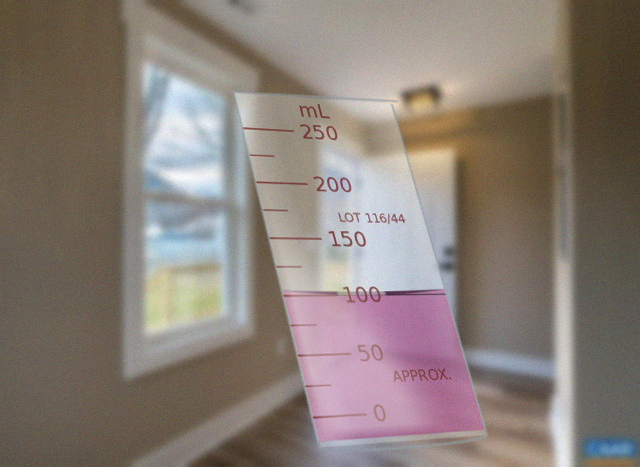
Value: 100,mL
